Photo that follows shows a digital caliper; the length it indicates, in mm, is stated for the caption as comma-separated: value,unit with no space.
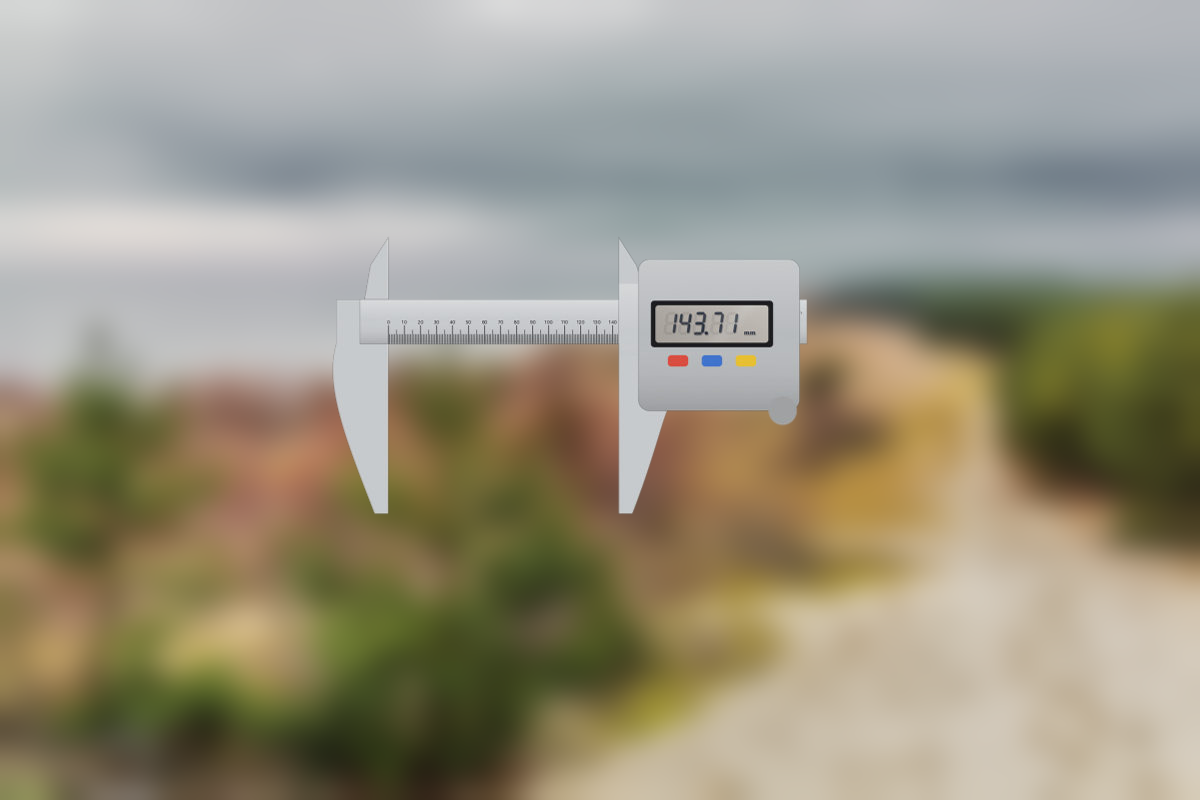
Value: 143.71,mm
